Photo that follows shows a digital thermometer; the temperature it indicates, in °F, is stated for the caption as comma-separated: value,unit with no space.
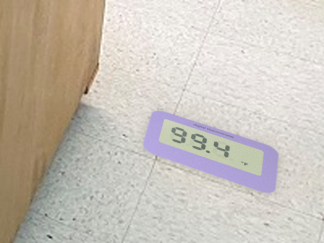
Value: 99.4,°F
